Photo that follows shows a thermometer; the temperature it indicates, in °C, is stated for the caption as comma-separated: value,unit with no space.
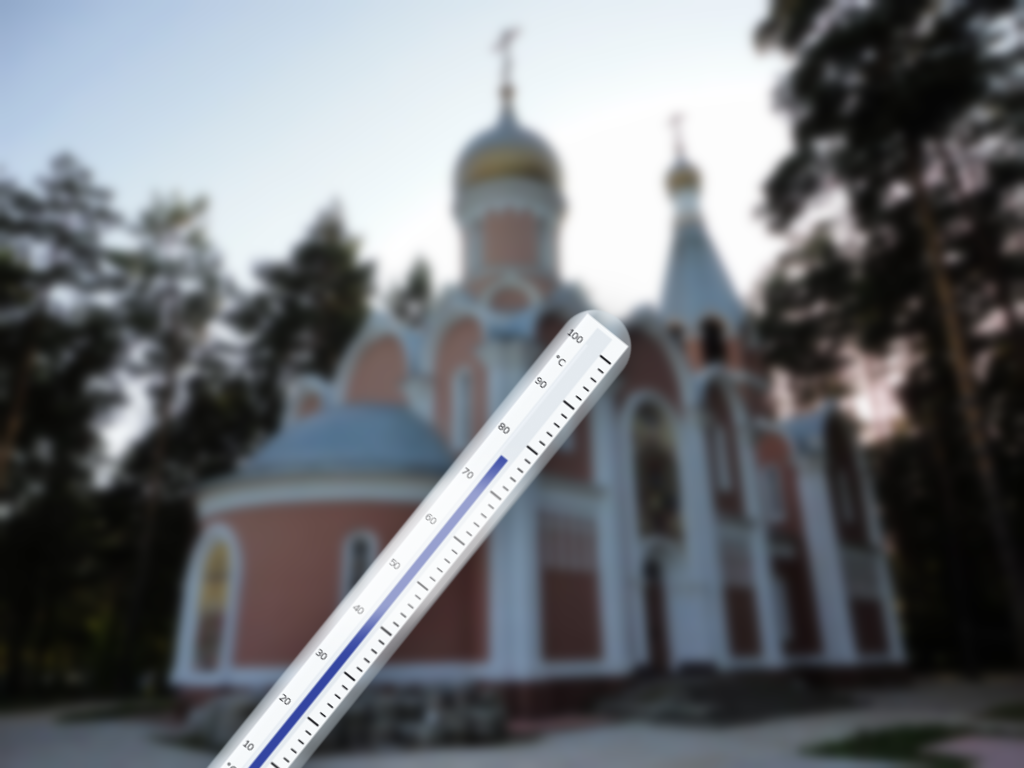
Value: 76,°C
